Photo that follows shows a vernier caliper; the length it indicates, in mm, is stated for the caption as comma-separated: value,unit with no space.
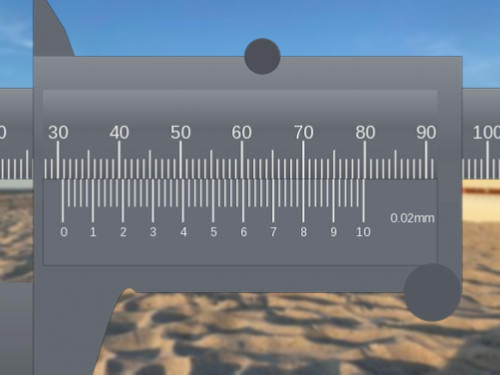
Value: 30.8,mm
